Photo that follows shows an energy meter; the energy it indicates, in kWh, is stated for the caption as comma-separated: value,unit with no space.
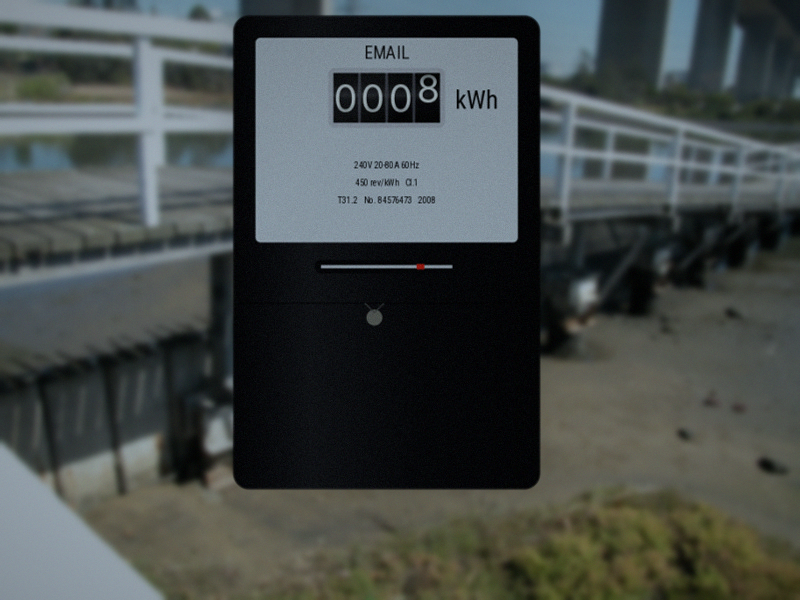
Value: 8,kWh
